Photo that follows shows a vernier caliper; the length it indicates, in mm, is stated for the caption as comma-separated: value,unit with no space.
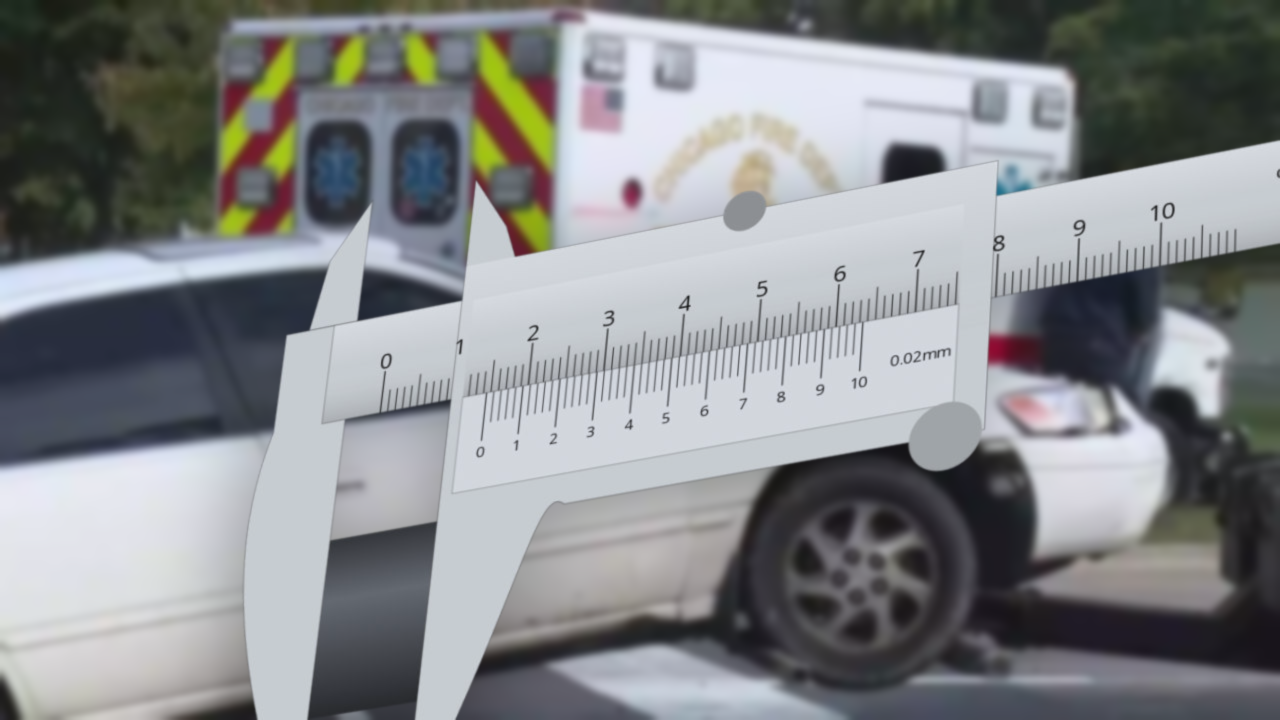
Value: 14.4,mm
